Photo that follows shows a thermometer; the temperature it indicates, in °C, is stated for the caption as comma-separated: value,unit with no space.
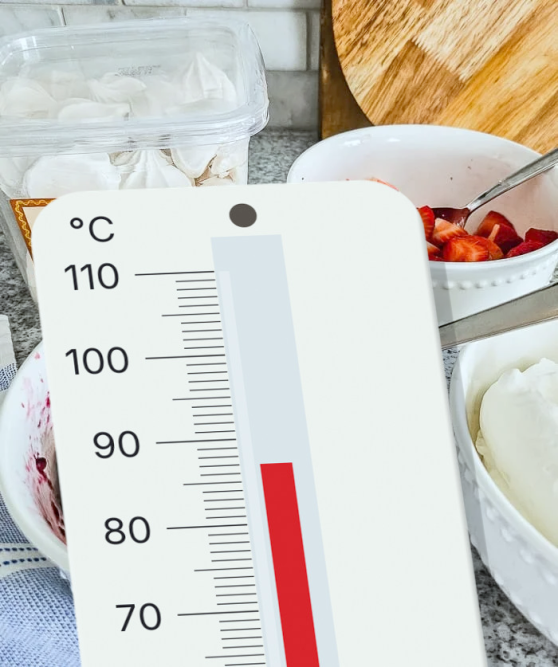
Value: 87,°C
